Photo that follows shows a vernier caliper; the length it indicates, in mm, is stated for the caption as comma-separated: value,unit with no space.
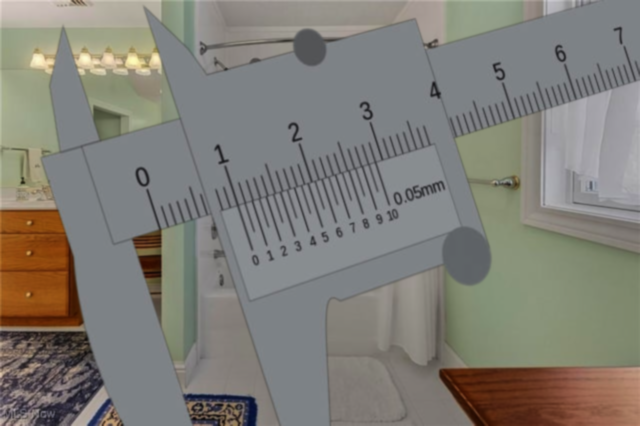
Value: 10.0,mm
